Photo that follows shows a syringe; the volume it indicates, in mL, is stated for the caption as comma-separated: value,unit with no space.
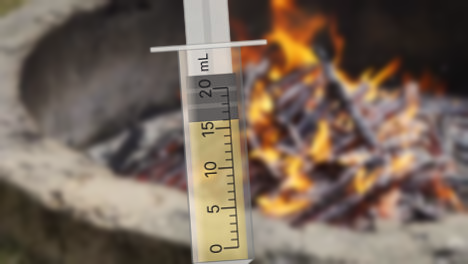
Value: 16,mL
